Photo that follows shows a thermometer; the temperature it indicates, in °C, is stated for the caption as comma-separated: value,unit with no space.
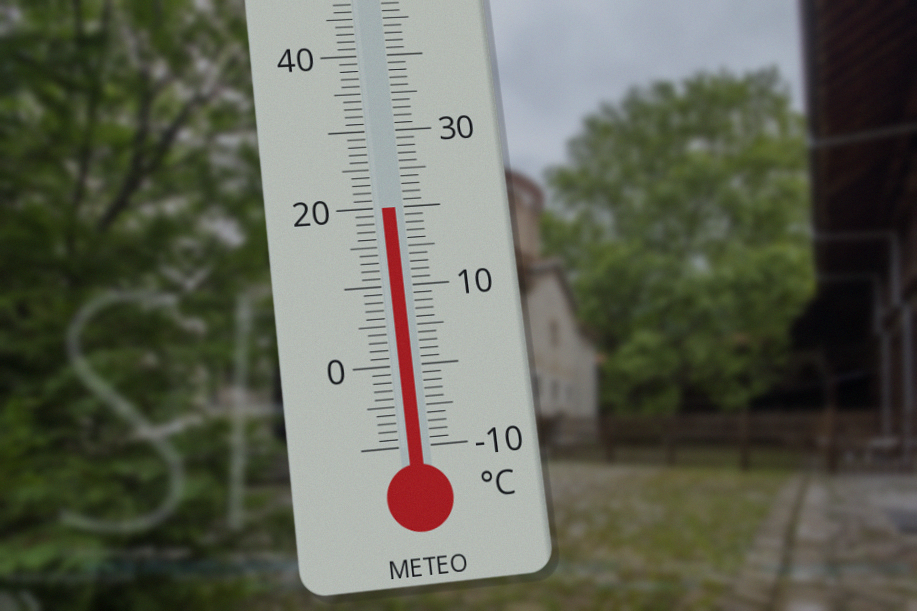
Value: 20,°C
